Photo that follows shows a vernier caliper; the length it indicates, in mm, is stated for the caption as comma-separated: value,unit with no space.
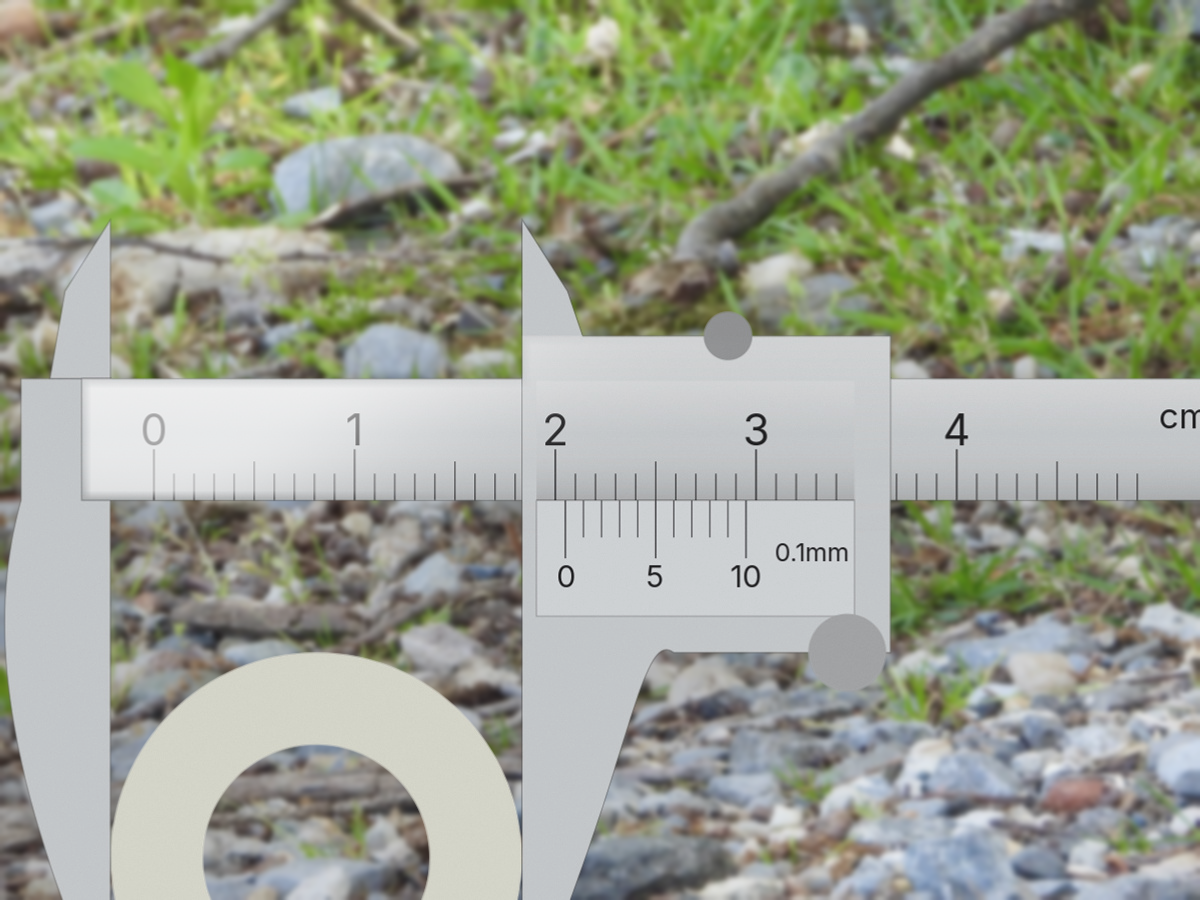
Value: 20.5,mm
